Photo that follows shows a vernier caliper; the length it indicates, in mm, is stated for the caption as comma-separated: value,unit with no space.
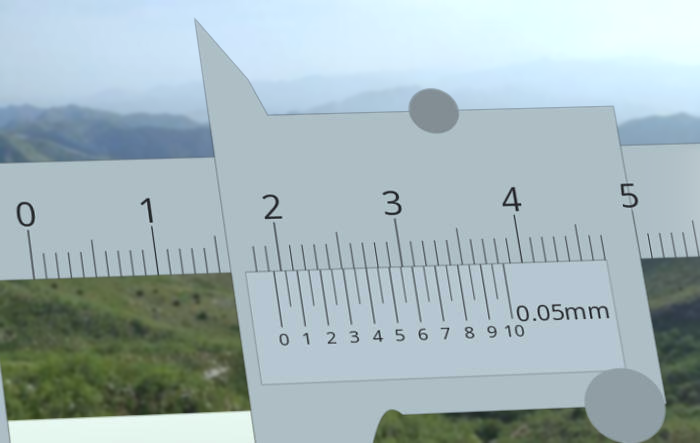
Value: 19.4,mm
